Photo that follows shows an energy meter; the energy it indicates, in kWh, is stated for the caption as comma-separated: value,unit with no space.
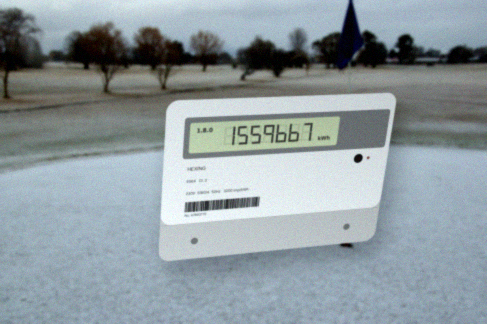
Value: 1559667,kWh
